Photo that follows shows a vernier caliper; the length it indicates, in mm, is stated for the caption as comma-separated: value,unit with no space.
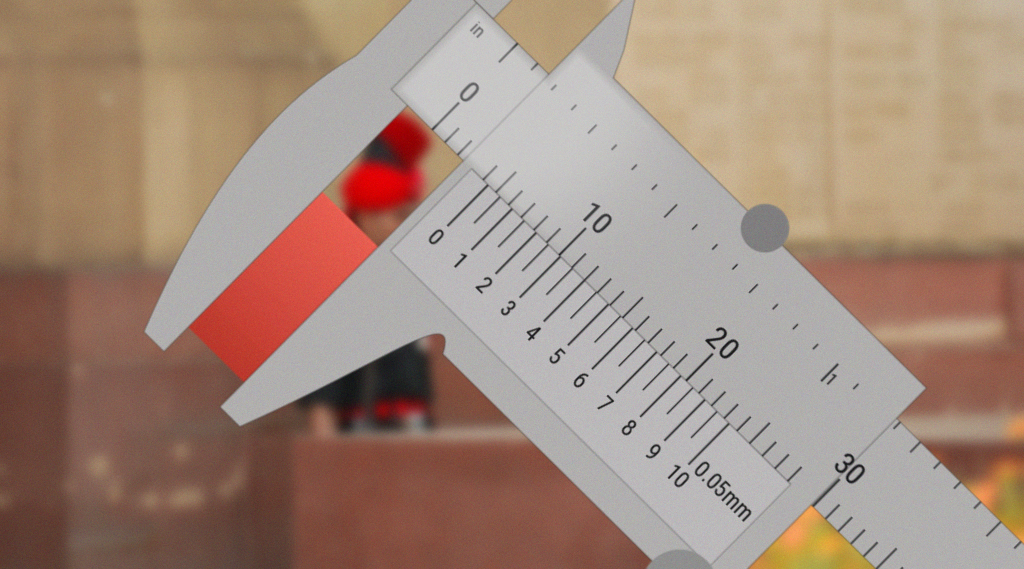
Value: 4.4,mm
